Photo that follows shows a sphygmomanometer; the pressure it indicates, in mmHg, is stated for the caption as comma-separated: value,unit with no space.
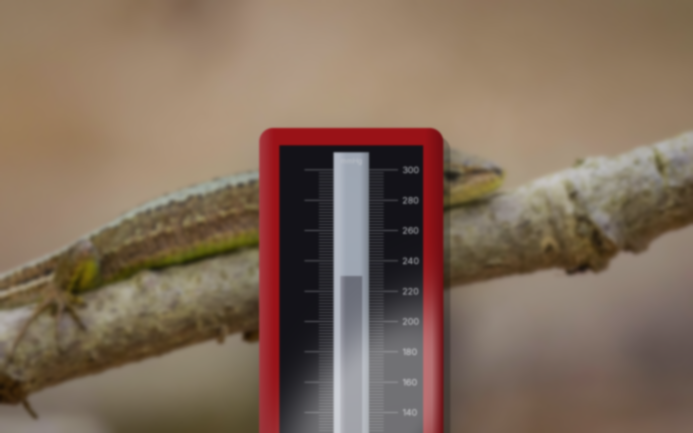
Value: 230,mmHg
